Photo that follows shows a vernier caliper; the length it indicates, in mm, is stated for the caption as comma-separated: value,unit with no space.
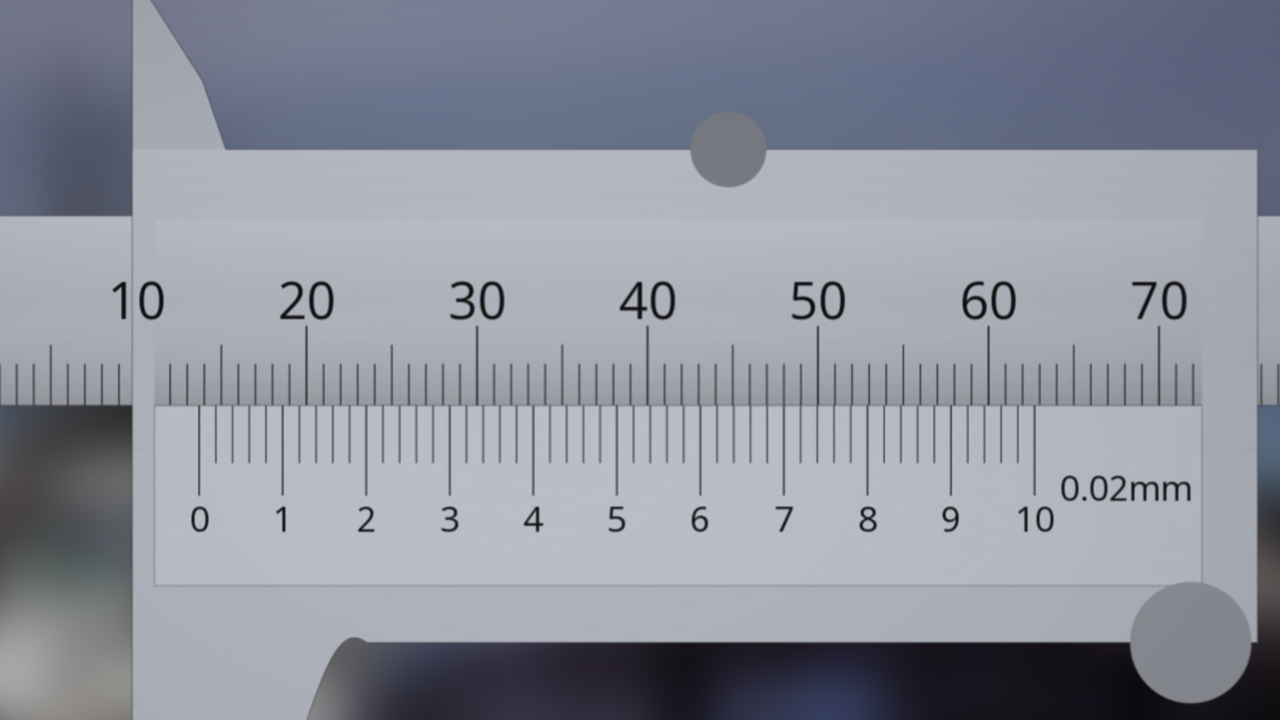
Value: 13.7,mm
